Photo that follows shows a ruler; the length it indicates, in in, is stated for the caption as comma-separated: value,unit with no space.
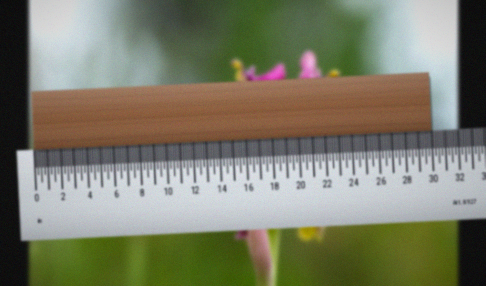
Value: 30,in
